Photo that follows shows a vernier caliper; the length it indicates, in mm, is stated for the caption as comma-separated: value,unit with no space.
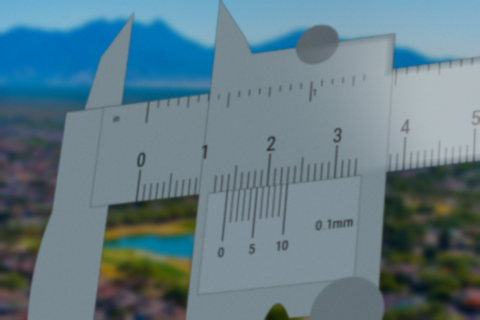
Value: 14.0,mm
